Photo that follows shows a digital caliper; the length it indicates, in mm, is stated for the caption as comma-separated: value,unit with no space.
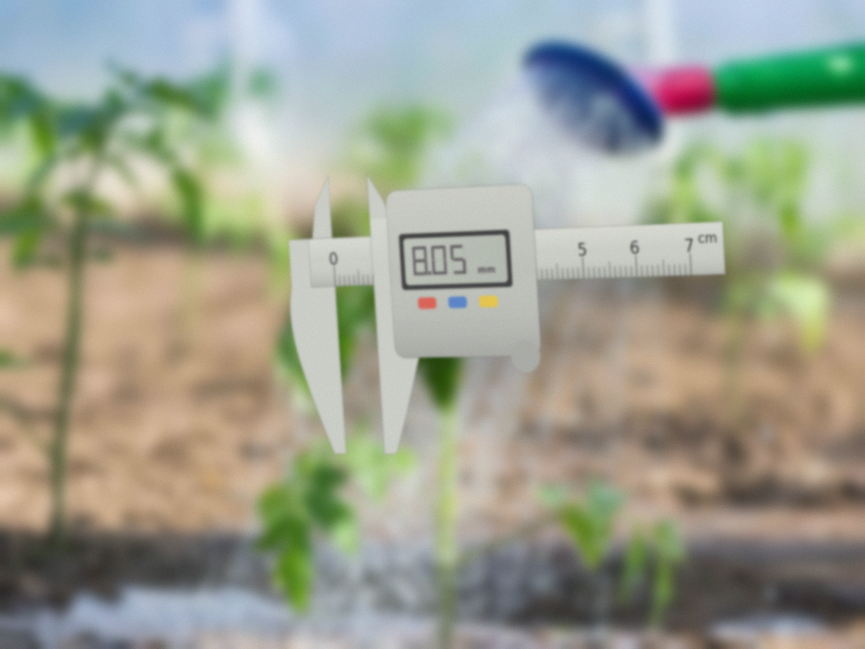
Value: 8.05,mm
